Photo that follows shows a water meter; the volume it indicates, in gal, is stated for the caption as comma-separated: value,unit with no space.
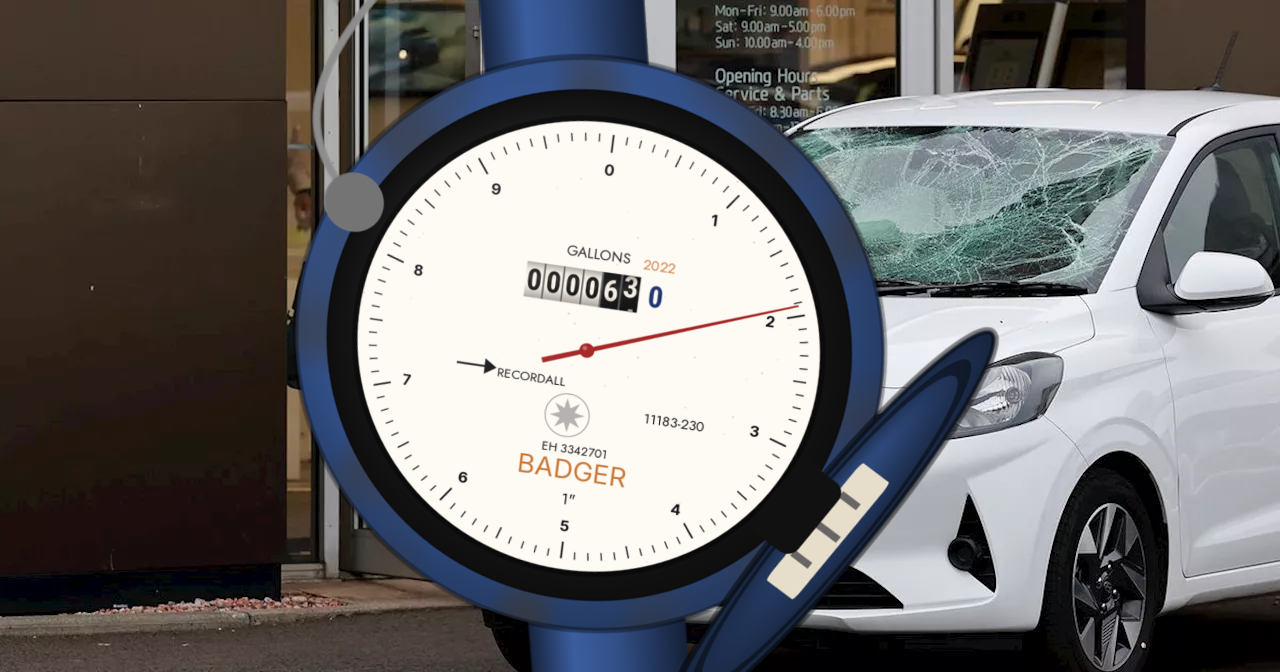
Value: 631.9,gal
